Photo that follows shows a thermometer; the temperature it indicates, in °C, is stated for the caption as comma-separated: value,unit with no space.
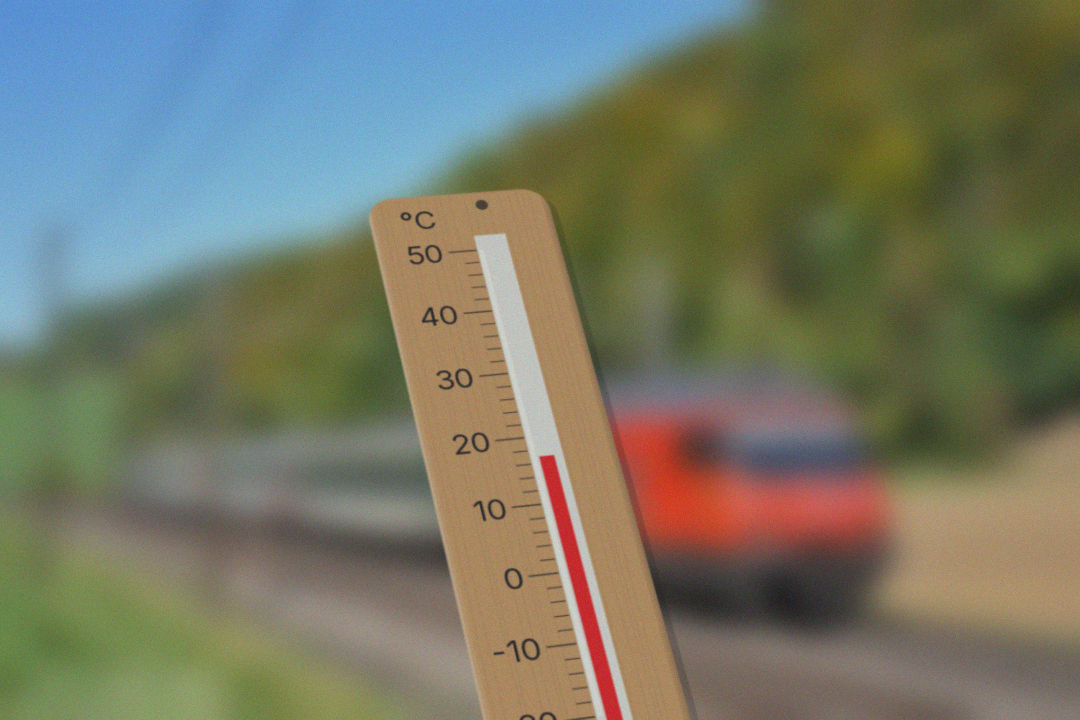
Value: 17,°C
